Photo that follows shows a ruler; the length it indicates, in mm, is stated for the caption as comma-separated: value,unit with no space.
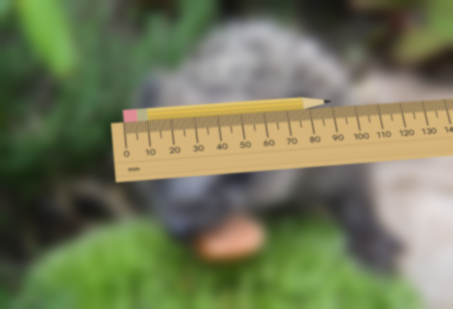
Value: 90,mm
